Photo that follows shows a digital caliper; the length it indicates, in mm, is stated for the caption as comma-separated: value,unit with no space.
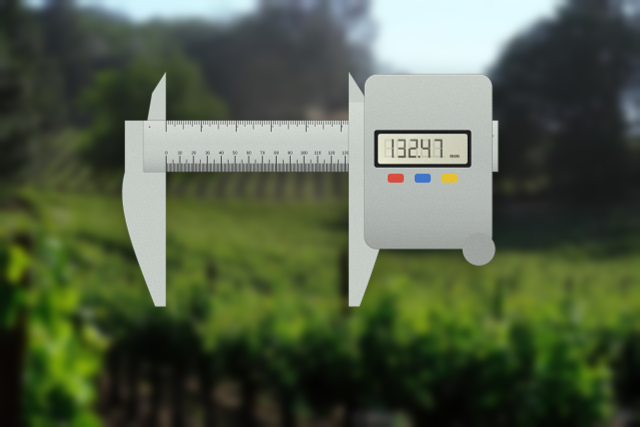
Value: 132.47,mm
